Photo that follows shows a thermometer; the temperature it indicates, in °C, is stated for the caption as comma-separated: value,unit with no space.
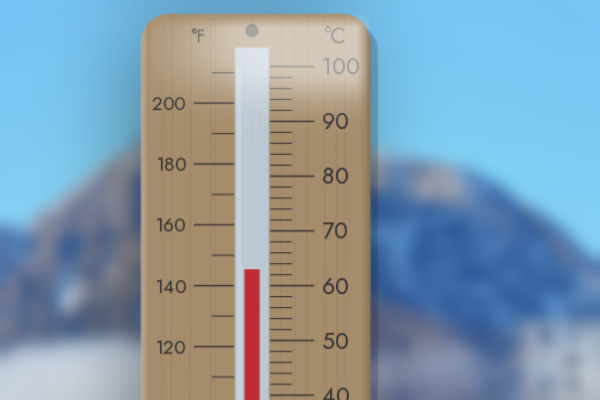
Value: 63,°C
